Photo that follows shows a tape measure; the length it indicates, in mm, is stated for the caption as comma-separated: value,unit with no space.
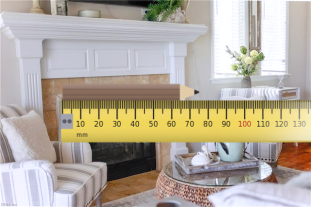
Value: 75,mm
